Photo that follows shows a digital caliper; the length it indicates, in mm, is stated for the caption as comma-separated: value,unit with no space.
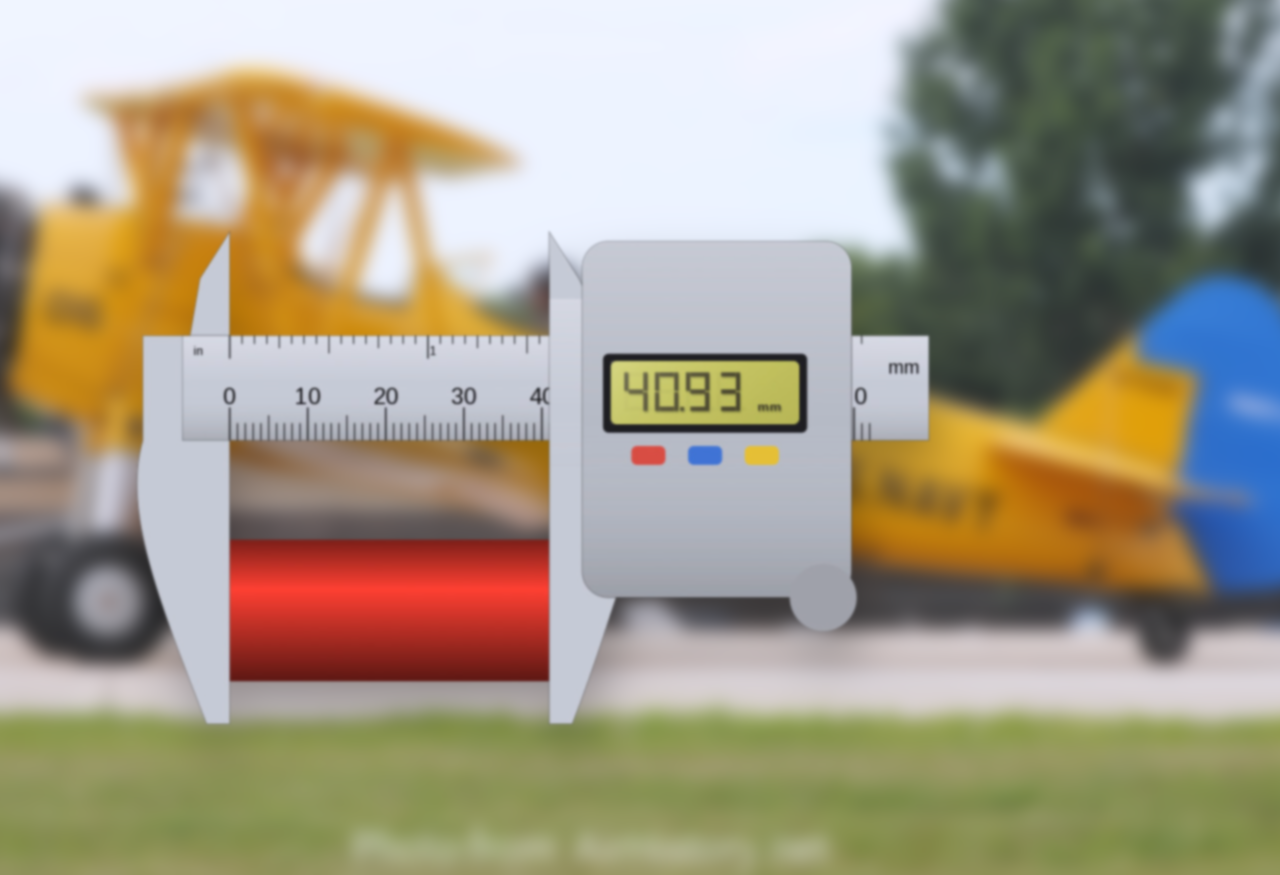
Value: 40.93,mm
